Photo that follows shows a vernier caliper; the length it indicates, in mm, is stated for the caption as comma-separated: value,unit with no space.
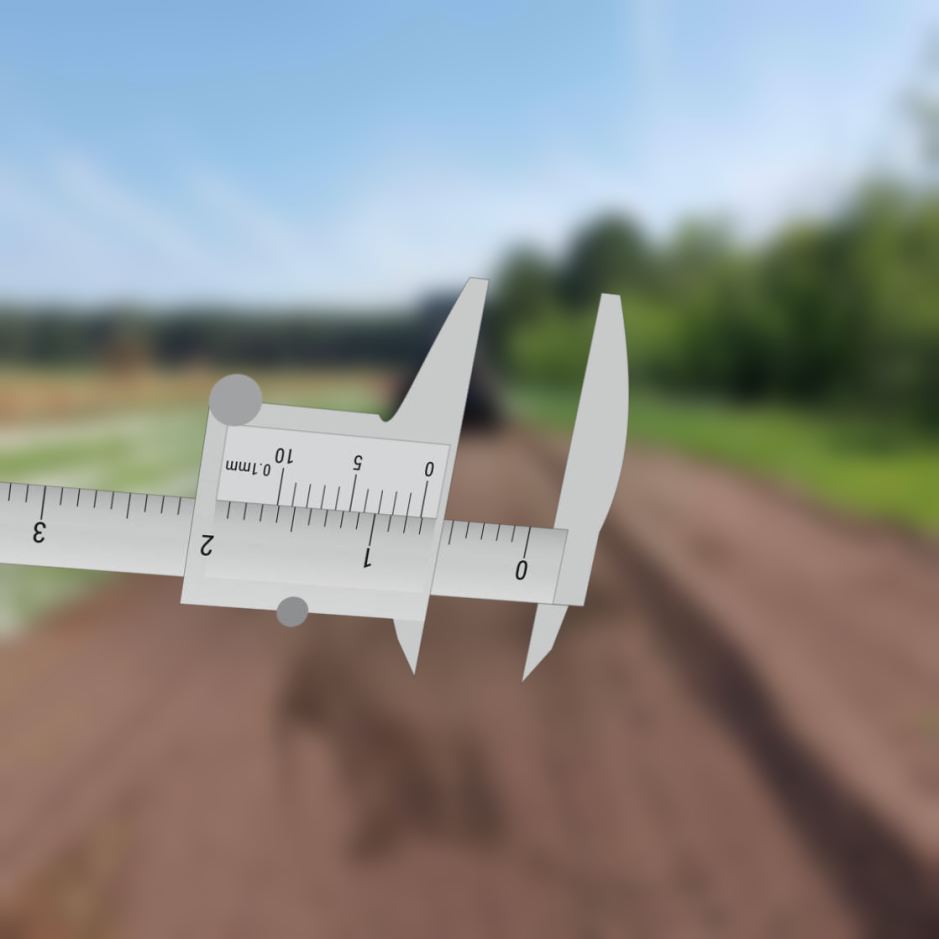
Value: 7.1,mm
